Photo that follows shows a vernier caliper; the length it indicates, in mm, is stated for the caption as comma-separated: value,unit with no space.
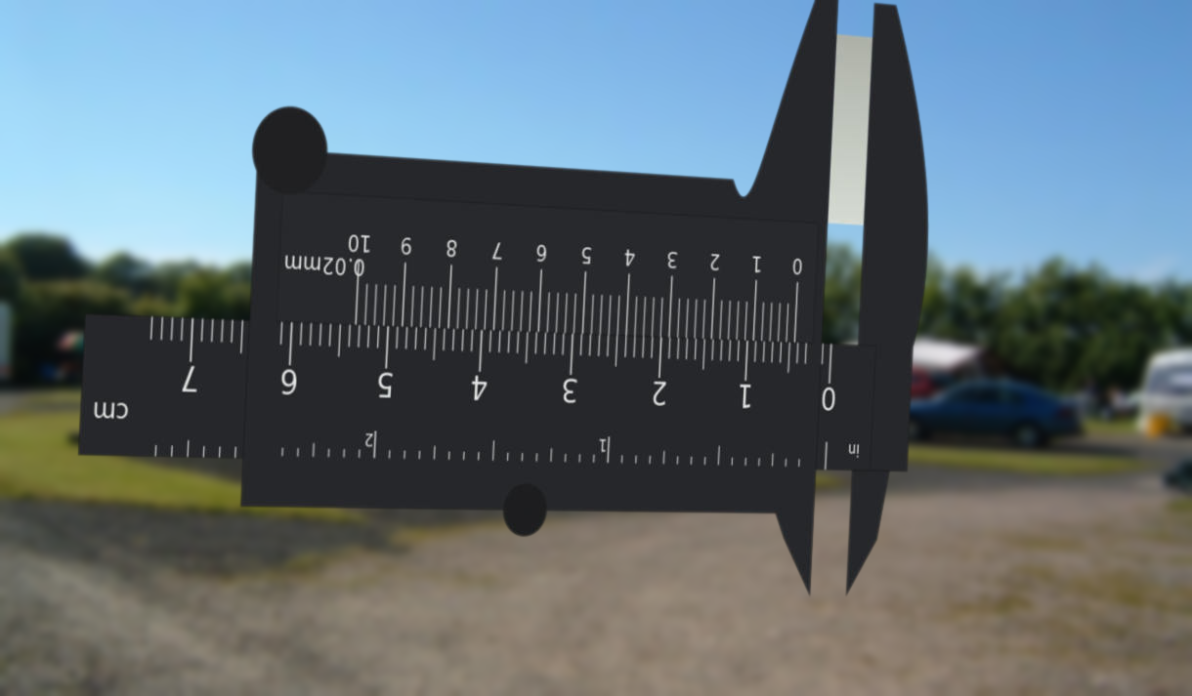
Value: 4.4,mm
